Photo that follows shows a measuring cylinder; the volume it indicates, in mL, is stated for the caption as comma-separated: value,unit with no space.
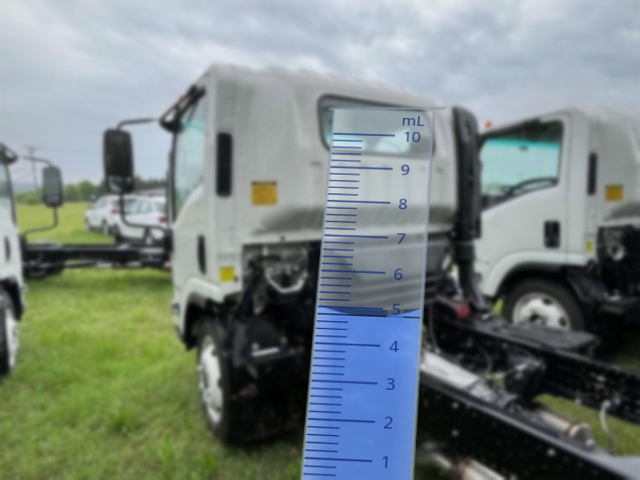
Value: 4.8,mL
